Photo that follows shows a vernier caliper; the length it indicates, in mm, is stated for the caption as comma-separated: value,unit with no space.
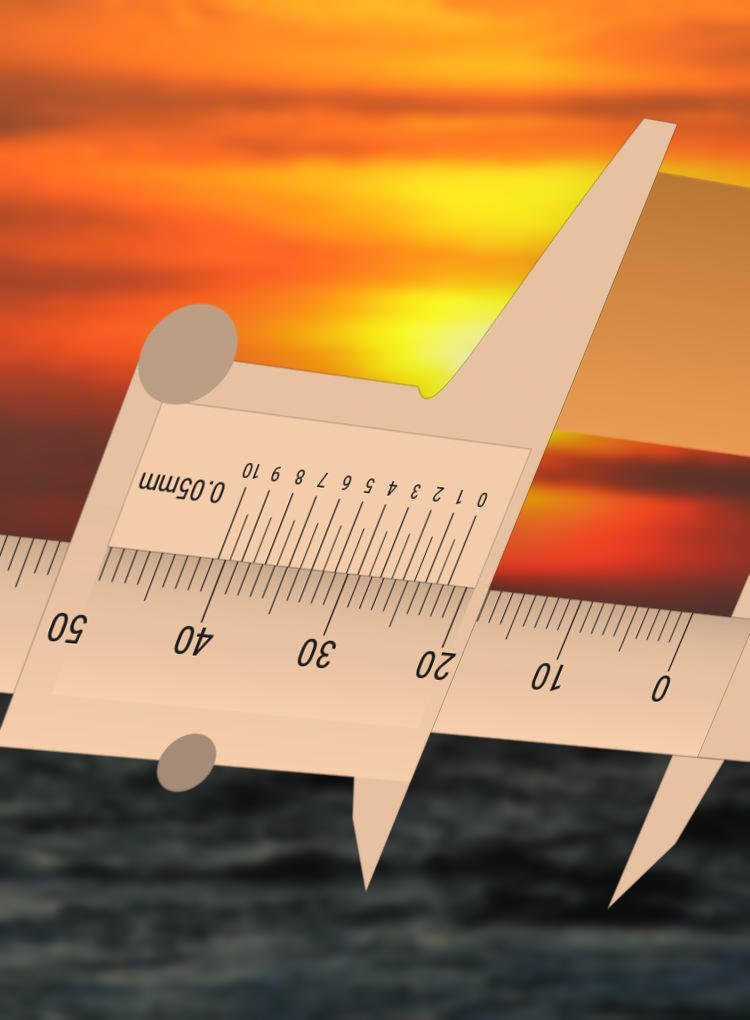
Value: 21.6,mm
